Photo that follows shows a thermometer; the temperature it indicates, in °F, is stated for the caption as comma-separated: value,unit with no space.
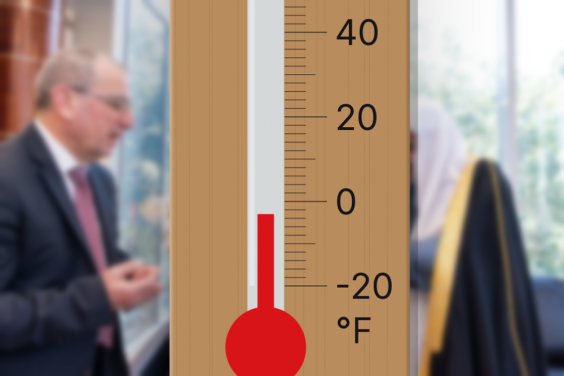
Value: -3,°F
